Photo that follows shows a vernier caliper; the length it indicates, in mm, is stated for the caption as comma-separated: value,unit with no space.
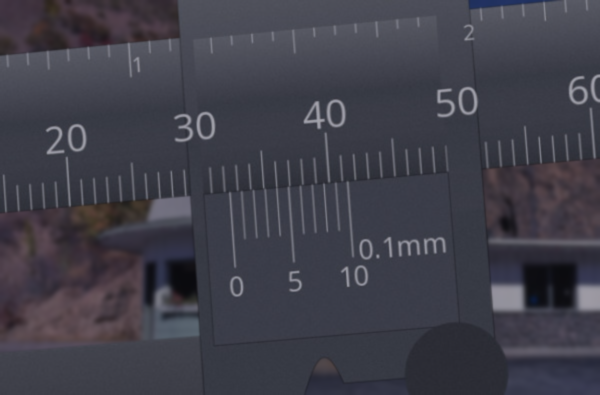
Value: 32.4,mm
